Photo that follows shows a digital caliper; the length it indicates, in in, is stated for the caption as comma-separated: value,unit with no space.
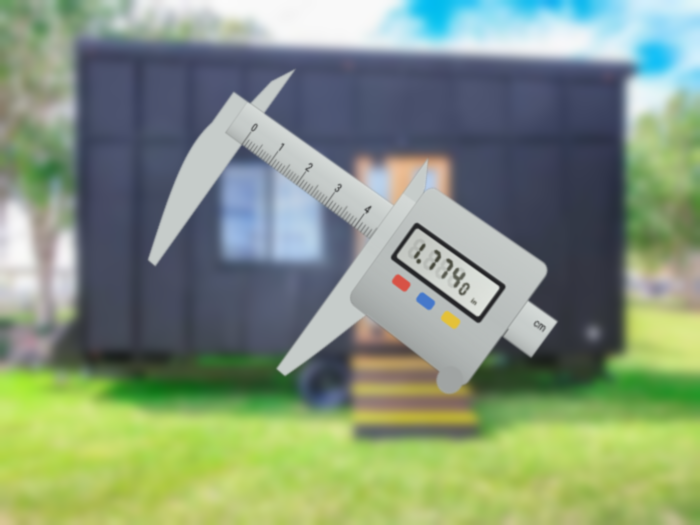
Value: 1.7740,in
